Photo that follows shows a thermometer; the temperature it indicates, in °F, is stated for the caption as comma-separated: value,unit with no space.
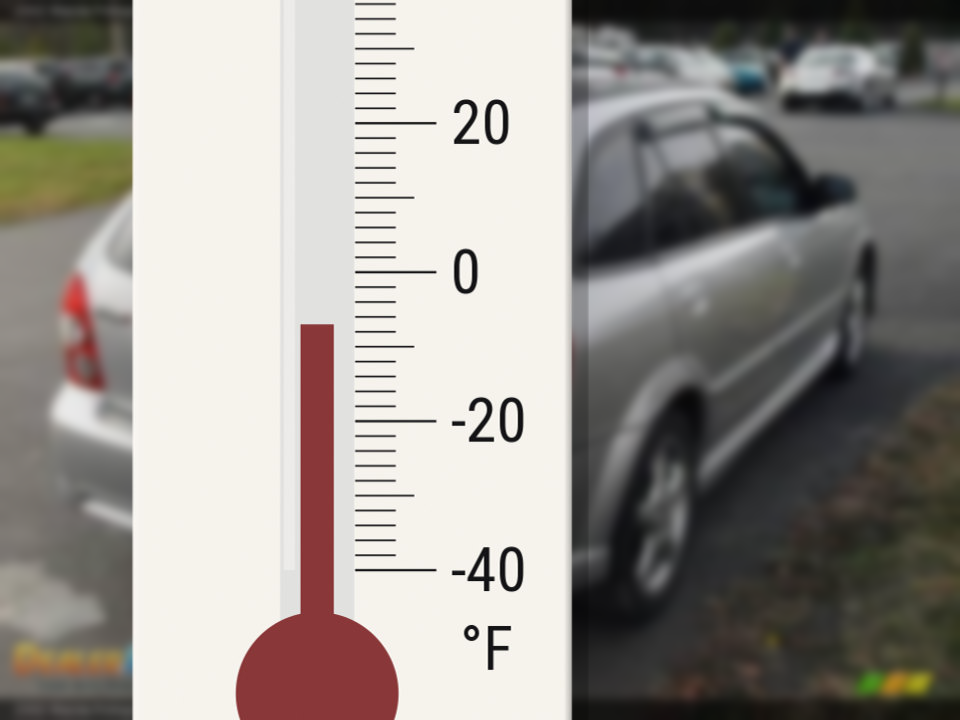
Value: -7,°F
